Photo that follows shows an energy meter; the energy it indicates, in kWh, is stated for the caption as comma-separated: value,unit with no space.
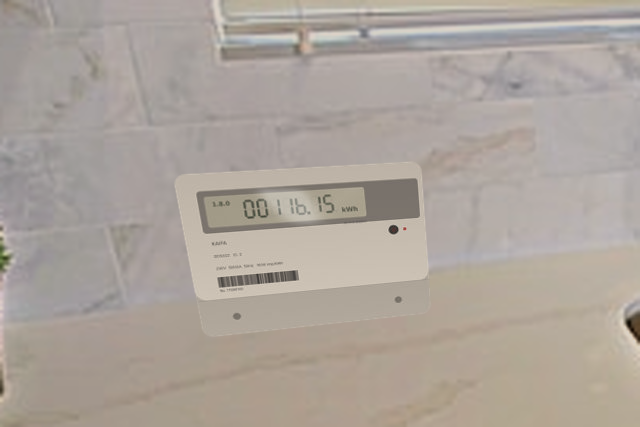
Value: 116.15,kWh
